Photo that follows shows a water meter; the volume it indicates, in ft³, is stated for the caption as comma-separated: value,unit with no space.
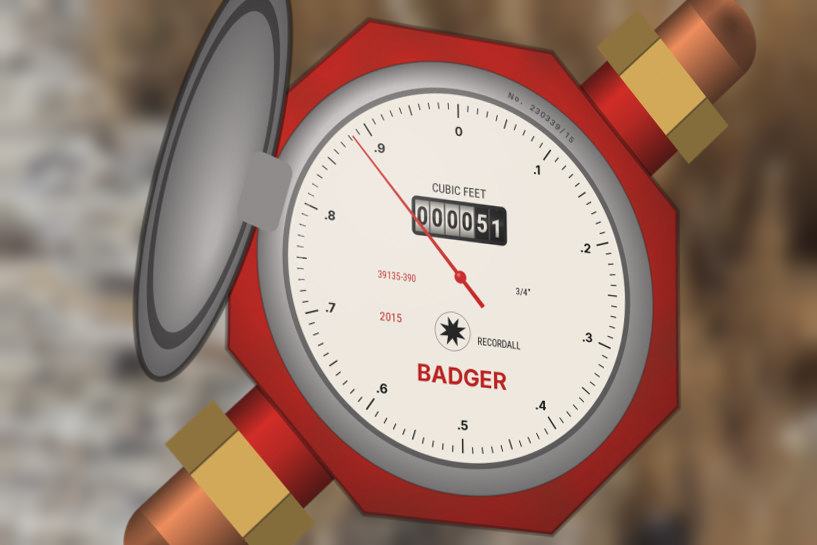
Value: 50.88,ft³
